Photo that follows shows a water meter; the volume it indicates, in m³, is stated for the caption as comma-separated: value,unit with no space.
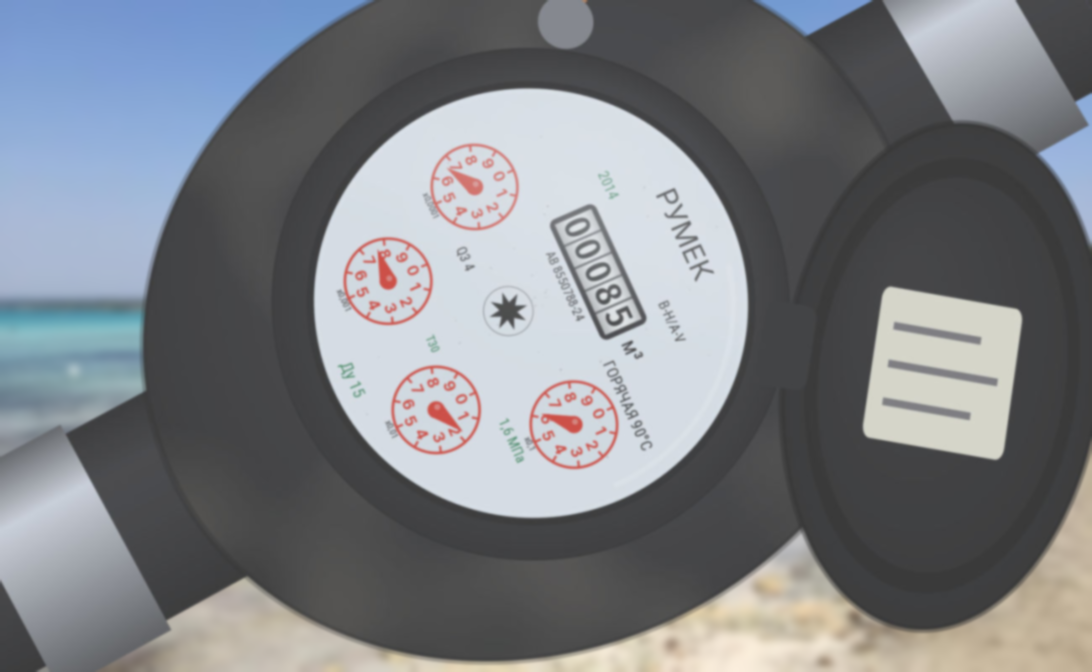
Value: 85.6176,m³
